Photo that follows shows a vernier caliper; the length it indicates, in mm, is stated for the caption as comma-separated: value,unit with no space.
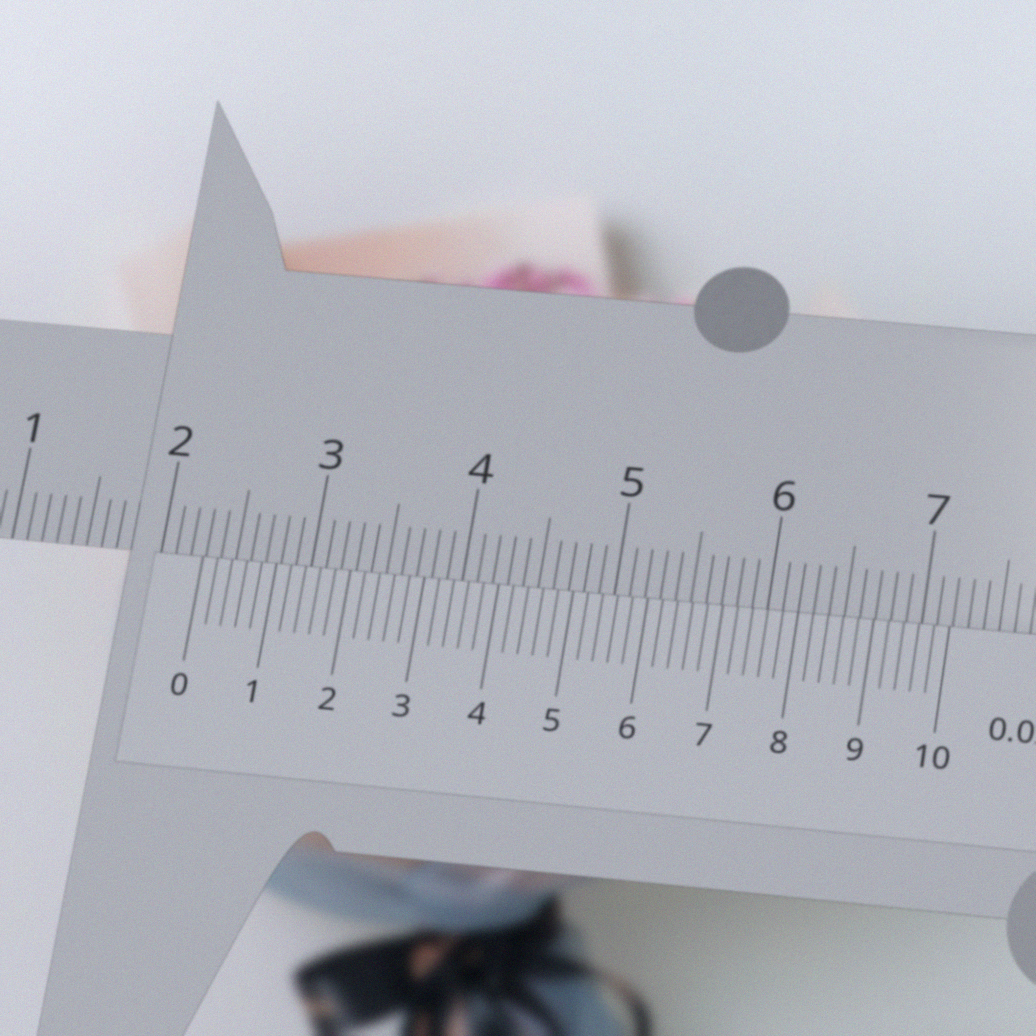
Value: 22.8,mm
